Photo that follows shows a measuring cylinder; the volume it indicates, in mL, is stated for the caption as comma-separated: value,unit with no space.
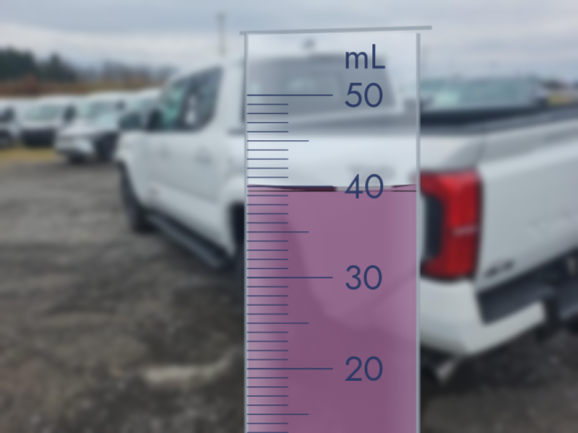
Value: 39.5,mL
